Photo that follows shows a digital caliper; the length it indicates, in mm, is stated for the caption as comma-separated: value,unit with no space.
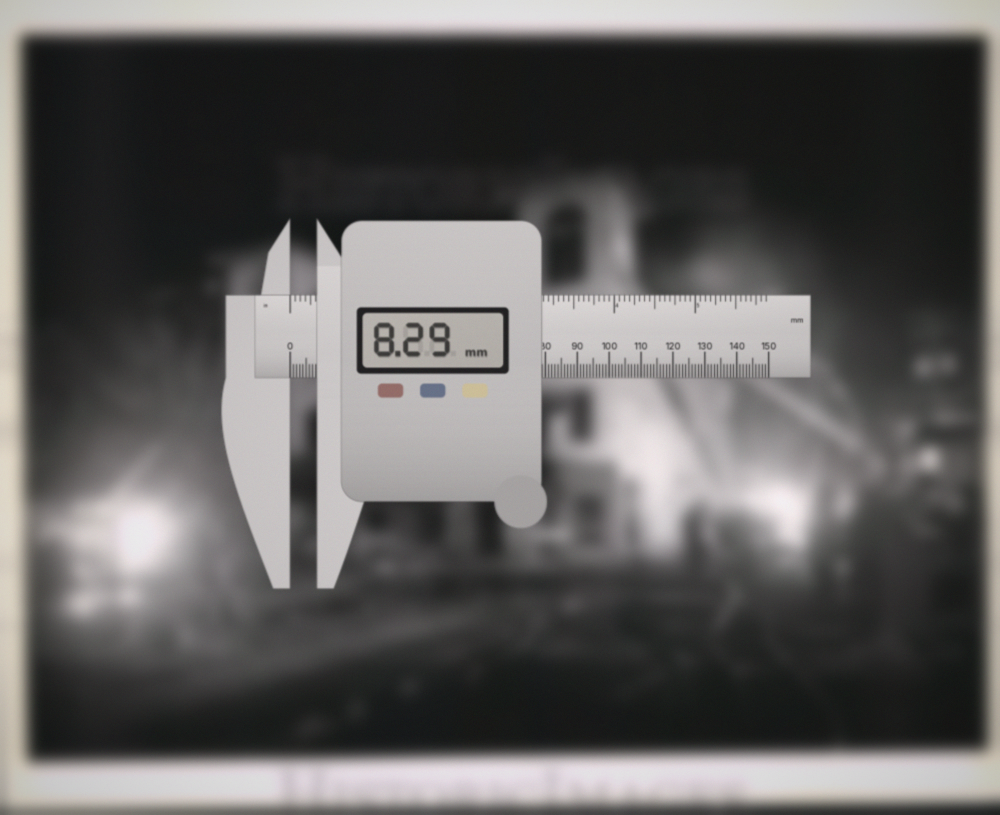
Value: 8.29,mm
